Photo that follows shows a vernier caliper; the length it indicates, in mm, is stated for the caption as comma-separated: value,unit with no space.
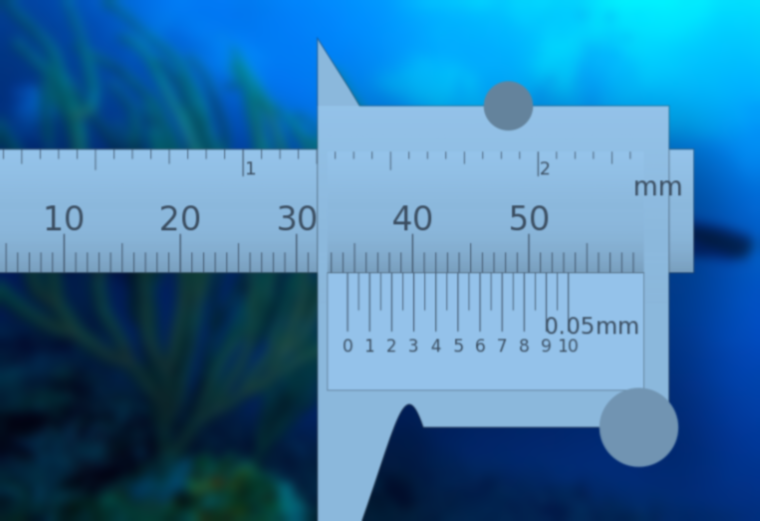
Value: 34.4,mm
